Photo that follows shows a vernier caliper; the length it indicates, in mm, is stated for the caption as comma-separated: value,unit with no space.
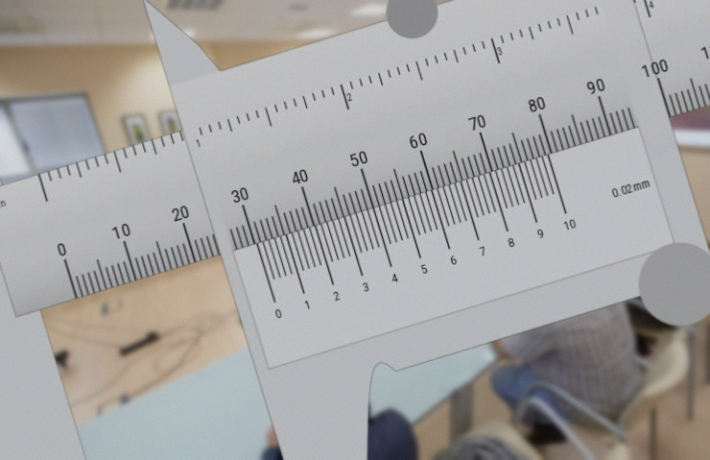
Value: 30.4,mm
